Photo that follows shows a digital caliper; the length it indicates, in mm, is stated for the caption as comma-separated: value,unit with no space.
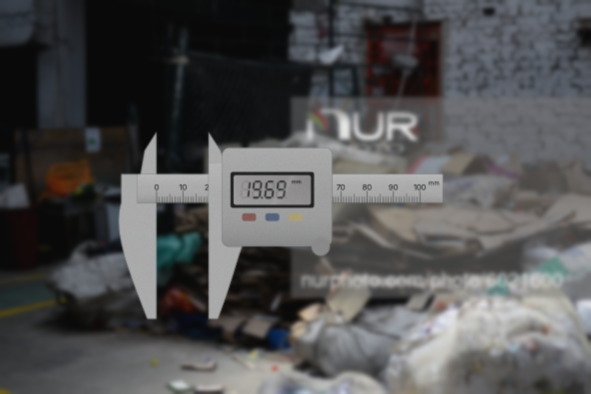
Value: 19.69,mm
